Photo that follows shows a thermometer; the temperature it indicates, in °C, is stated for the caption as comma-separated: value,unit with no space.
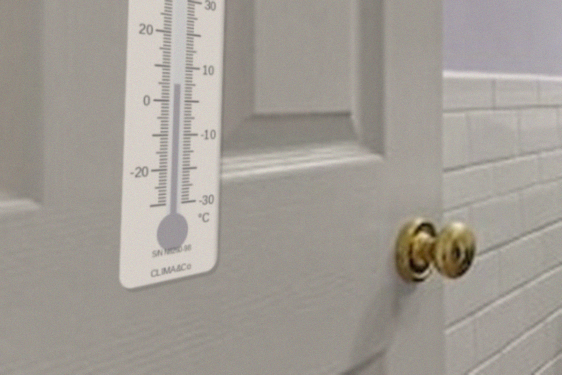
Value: 5,°C
